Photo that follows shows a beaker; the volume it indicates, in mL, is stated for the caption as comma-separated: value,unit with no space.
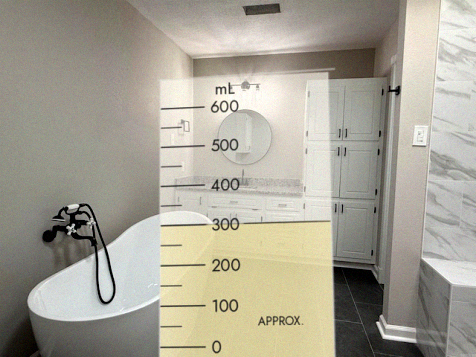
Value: 300,mL
